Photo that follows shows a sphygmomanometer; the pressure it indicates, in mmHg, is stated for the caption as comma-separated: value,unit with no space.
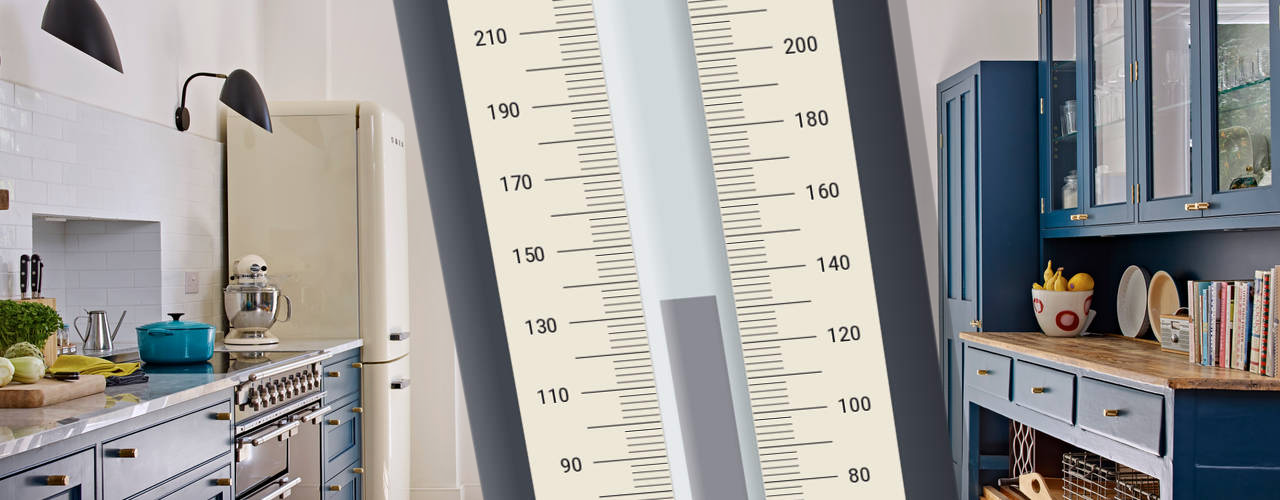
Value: 134,mmHg
